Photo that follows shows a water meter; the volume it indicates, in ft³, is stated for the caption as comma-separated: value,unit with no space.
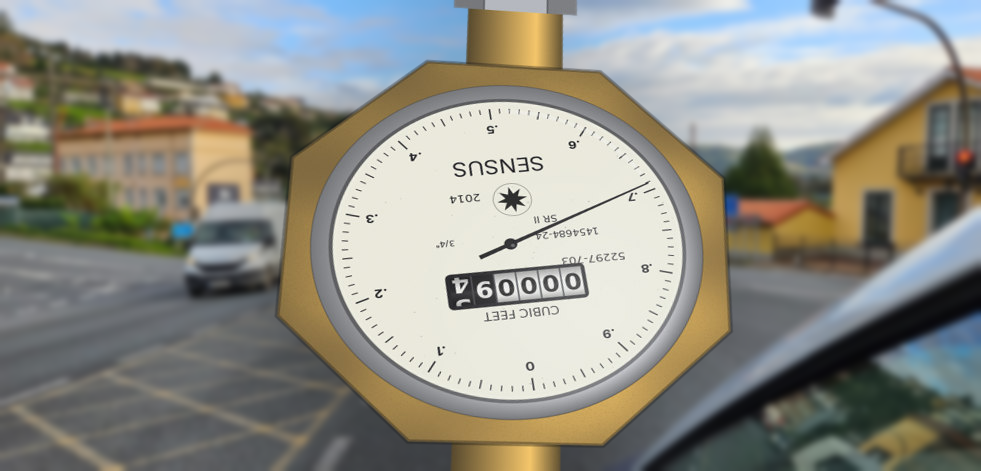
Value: 93.69,ft³
